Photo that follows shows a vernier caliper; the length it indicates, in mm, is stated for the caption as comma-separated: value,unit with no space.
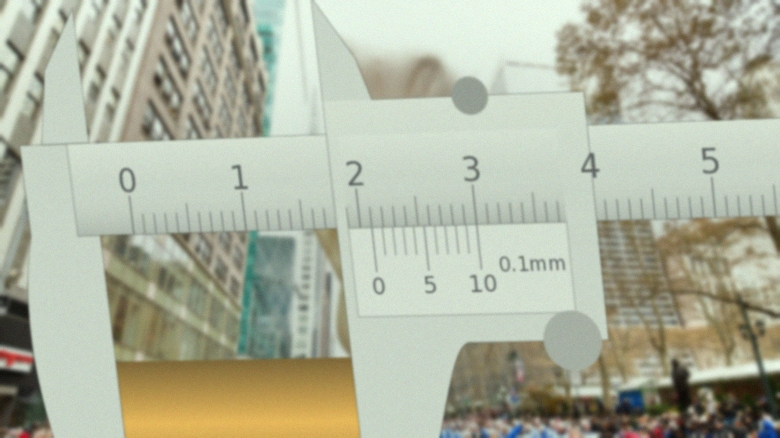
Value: 21.0,mm
